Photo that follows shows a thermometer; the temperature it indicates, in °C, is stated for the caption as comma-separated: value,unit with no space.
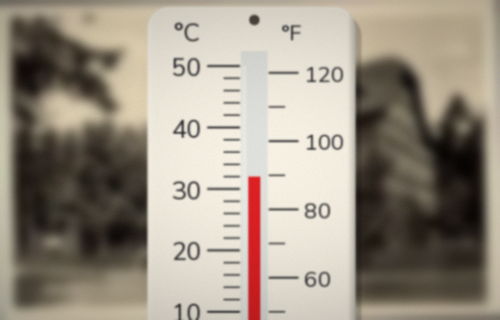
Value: 32,°C
